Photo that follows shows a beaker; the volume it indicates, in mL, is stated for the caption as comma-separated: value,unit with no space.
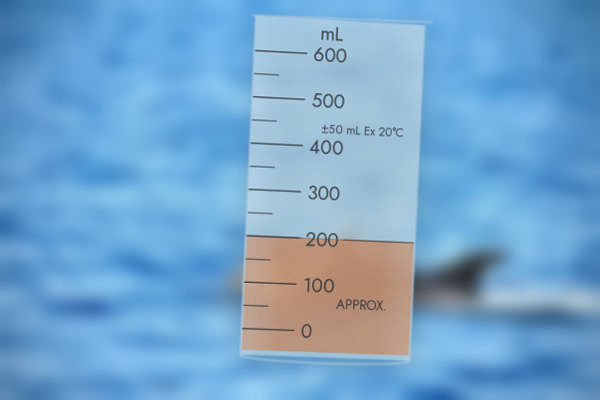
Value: 200,mL
